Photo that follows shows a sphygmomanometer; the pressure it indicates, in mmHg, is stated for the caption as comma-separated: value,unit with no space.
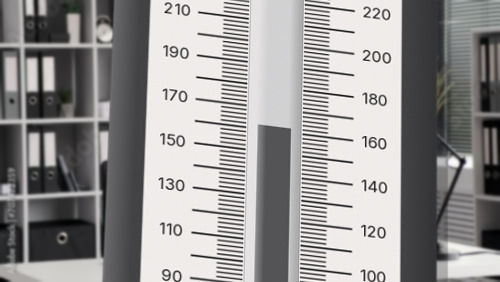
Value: 162,mmHg
